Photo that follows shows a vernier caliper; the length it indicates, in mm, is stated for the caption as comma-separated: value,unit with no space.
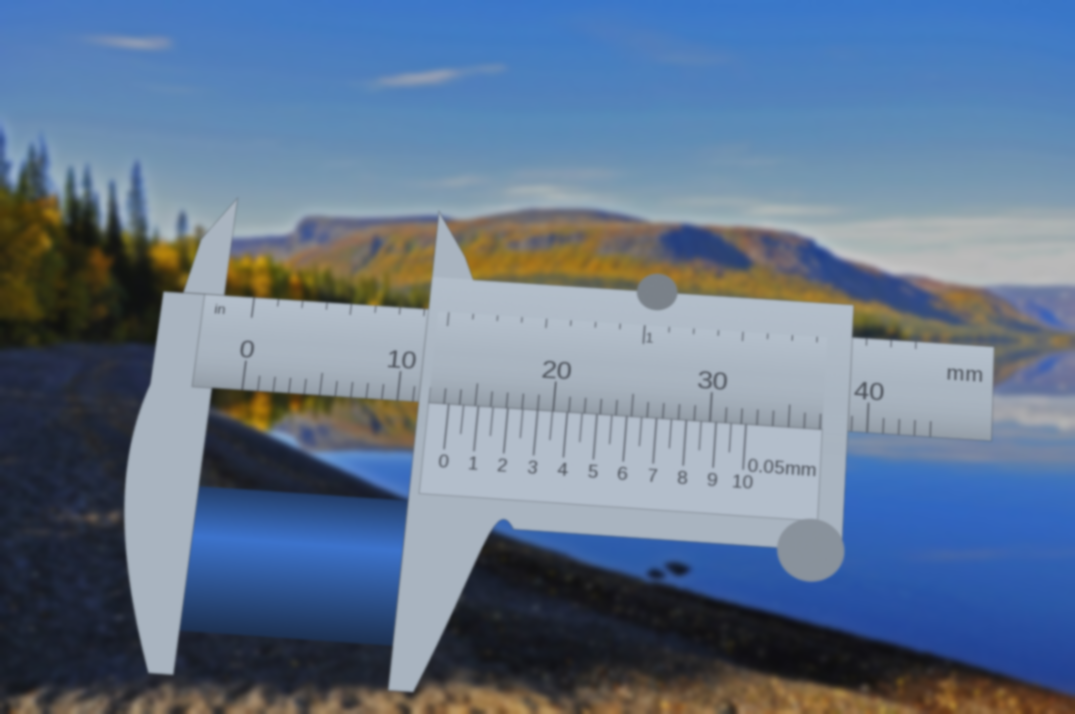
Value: 13.3,mm
